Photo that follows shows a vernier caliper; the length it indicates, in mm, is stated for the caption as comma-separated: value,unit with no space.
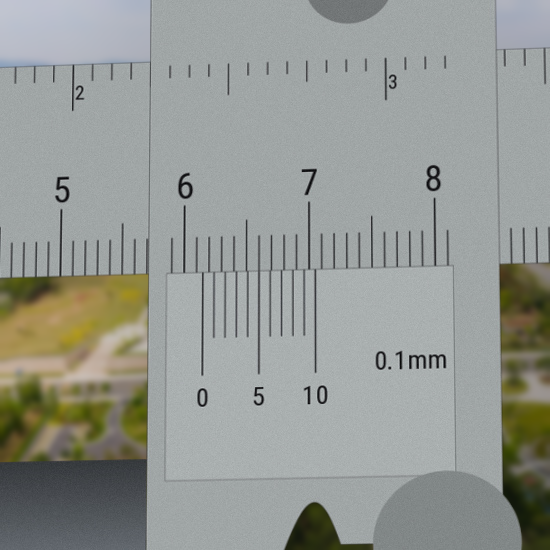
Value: 61.5,mm
